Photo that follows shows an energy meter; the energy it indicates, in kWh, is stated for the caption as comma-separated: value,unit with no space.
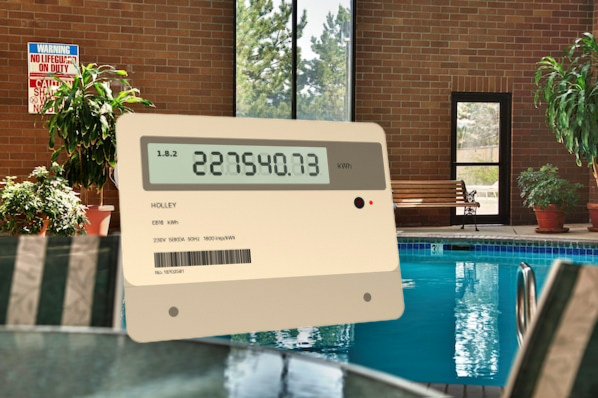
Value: 227540.73,kWh
